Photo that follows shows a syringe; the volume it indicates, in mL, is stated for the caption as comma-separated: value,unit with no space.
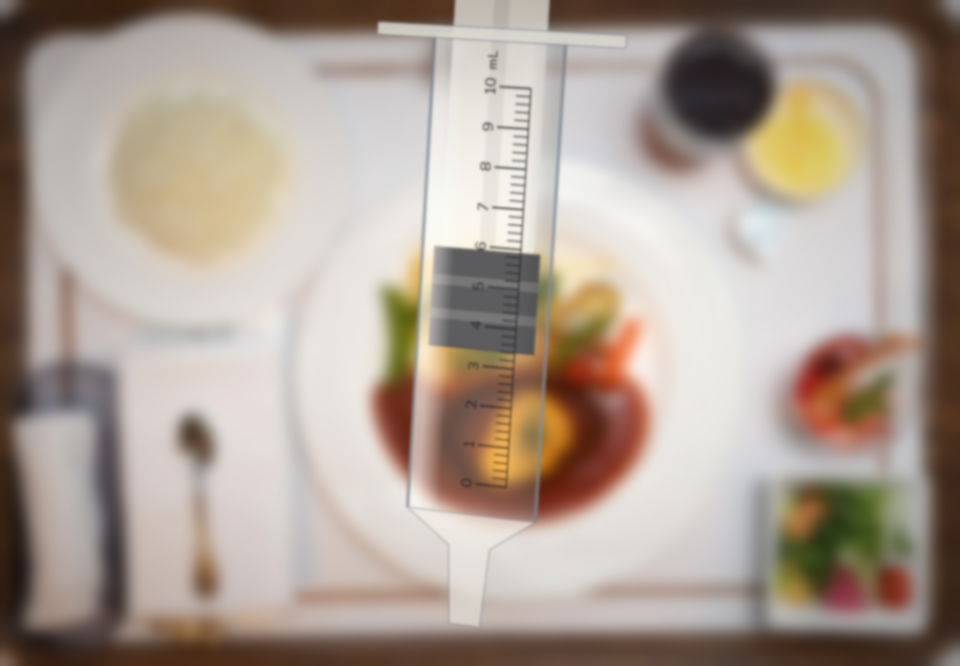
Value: 3.4,mL
